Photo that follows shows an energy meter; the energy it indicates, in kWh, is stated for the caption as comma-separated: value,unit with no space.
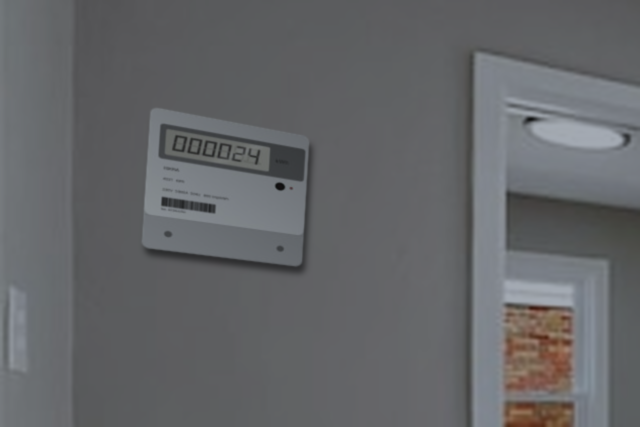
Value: 24,kWh
